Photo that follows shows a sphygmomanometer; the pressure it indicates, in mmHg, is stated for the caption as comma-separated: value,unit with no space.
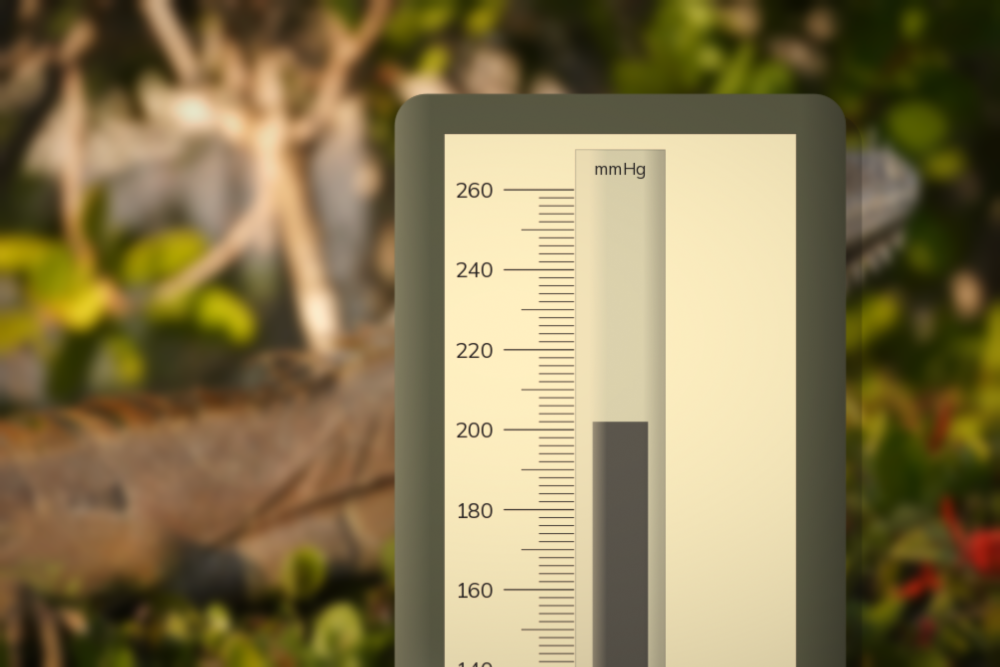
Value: 202,mmHg
